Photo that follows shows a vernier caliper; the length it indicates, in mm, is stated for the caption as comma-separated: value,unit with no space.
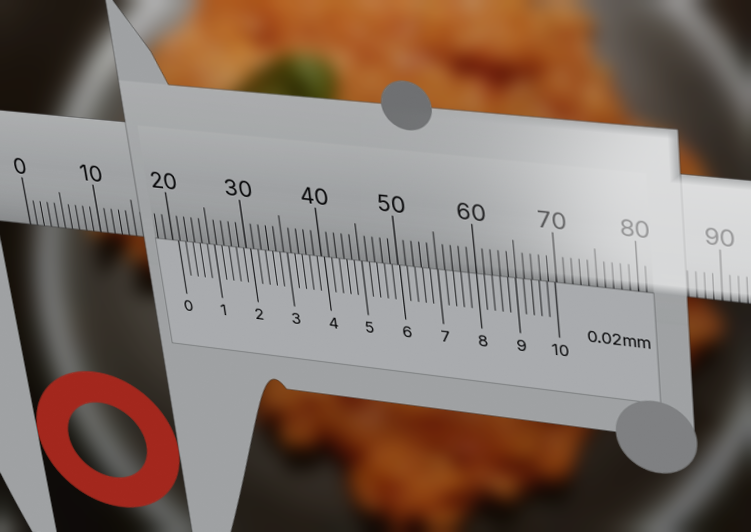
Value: 20.8,mm
